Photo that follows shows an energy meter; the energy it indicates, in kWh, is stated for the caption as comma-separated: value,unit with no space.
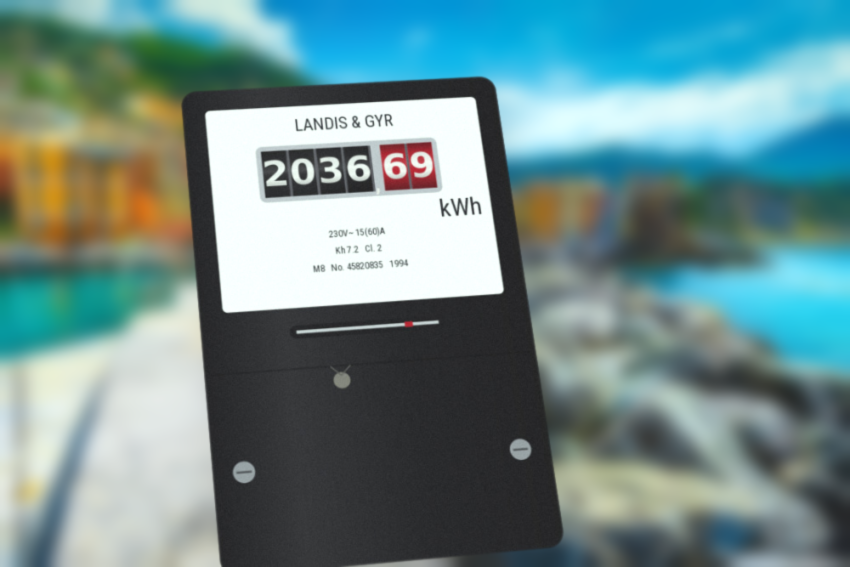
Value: 2036.69,kWh
